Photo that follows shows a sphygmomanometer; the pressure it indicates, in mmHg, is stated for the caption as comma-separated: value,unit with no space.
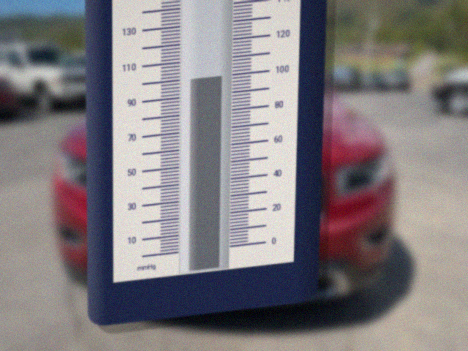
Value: 100,mmHg
